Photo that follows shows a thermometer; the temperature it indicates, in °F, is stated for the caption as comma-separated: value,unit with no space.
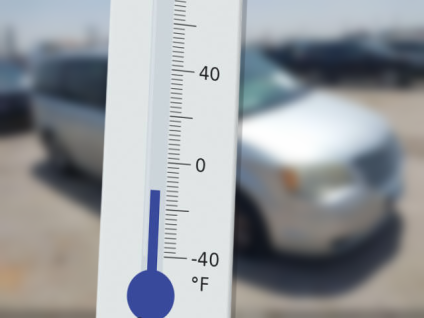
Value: -12,°F
